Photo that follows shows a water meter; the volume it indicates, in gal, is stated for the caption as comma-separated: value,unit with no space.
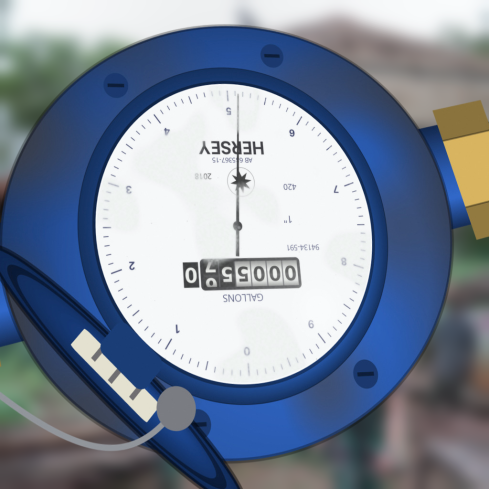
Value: 5565.1,gal
